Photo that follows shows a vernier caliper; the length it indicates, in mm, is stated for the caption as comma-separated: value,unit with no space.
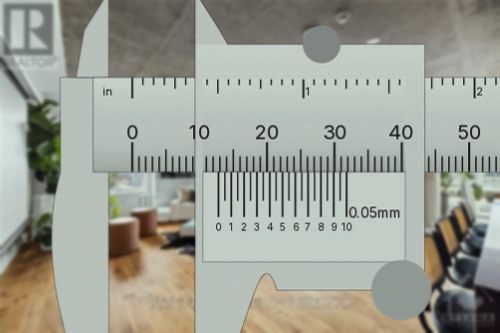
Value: 12.8,mm
